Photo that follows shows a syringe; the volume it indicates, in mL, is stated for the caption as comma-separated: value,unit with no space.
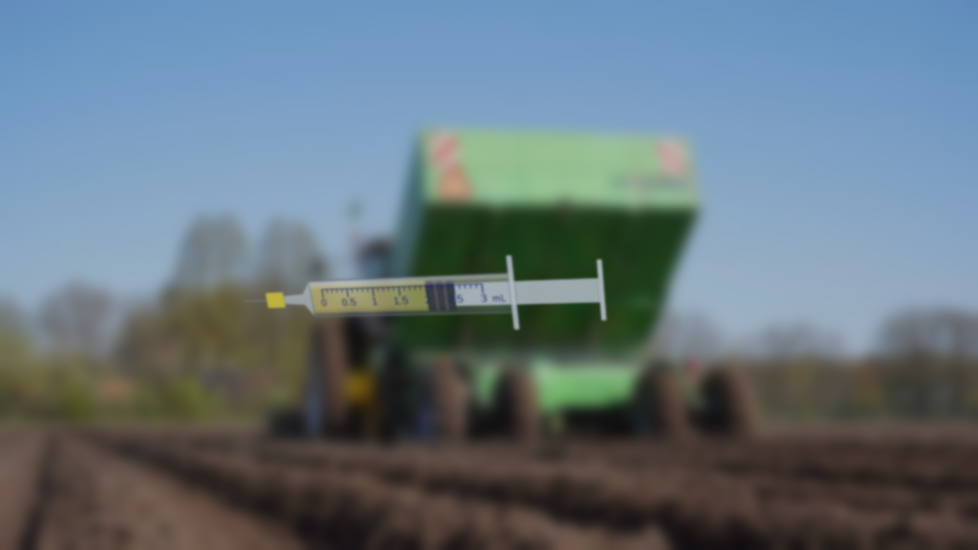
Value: 2,mL
